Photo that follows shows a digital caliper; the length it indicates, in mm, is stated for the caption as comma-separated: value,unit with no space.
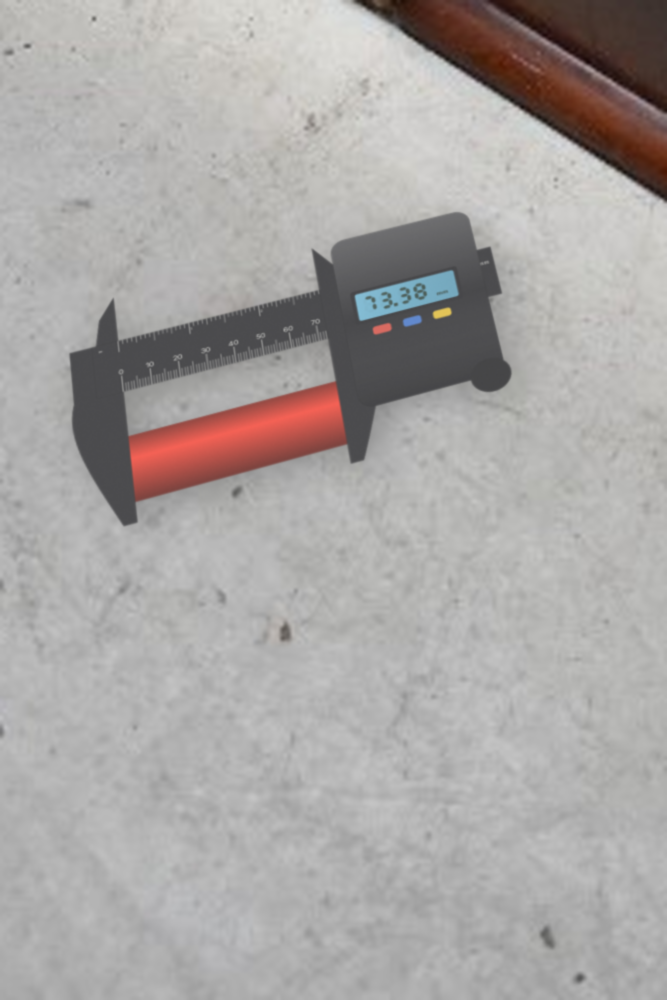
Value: 73.38,mm
